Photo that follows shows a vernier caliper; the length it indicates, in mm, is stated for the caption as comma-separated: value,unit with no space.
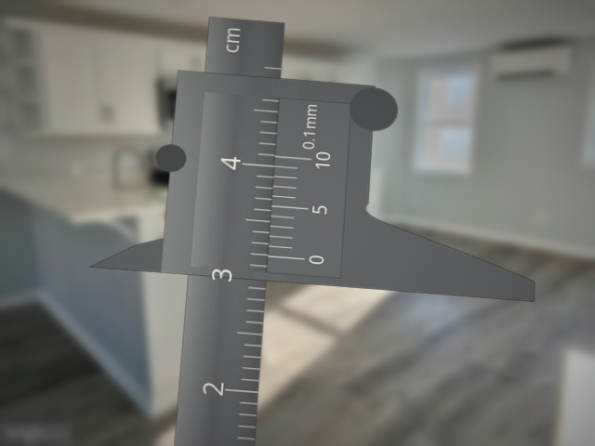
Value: 31.9,mm
